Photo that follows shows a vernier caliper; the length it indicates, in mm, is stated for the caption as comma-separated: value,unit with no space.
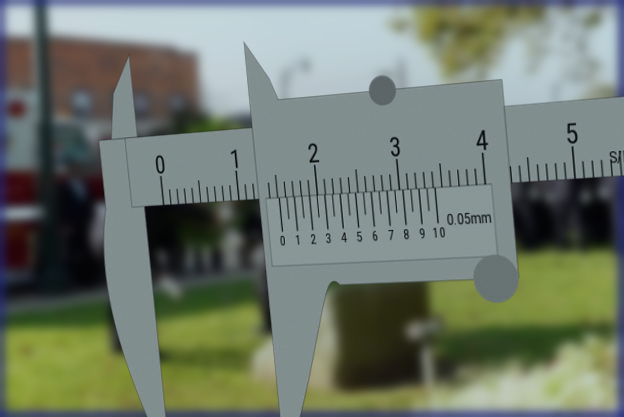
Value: 15.2,mm
